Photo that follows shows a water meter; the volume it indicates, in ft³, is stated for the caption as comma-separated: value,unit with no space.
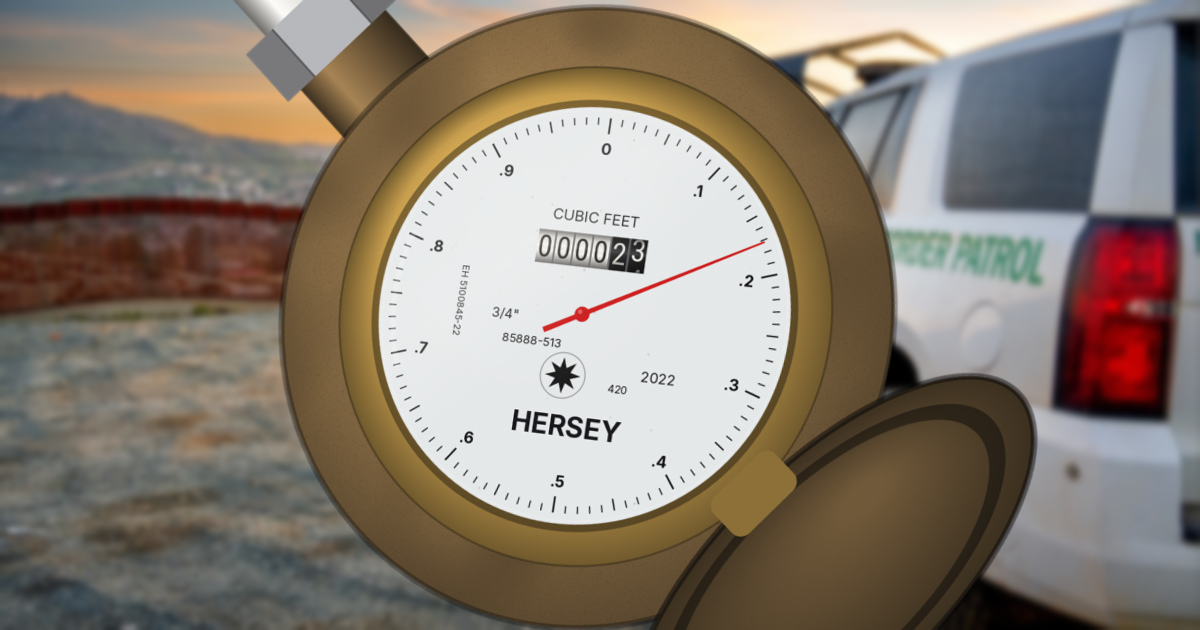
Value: 23.17,ft³
